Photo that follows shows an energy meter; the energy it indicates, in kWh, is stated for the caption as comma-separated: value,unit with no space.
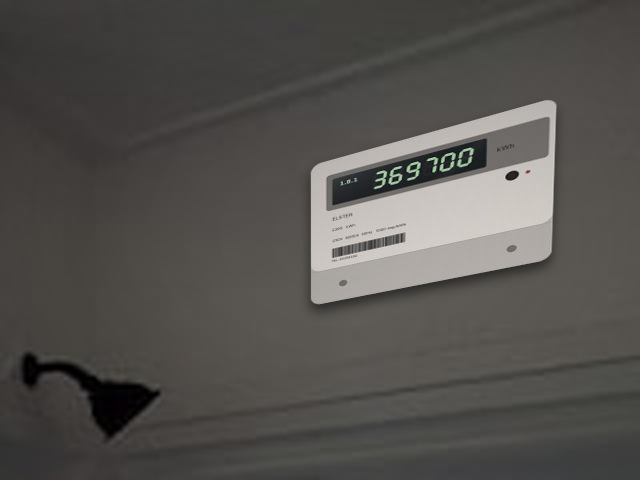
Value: 369700,kWh
